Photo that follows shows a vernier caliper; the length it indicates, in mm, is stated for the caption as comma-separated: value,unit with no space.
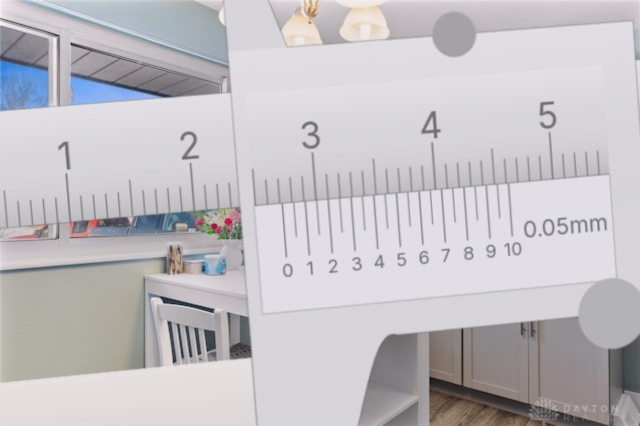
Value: 27.2,mm
